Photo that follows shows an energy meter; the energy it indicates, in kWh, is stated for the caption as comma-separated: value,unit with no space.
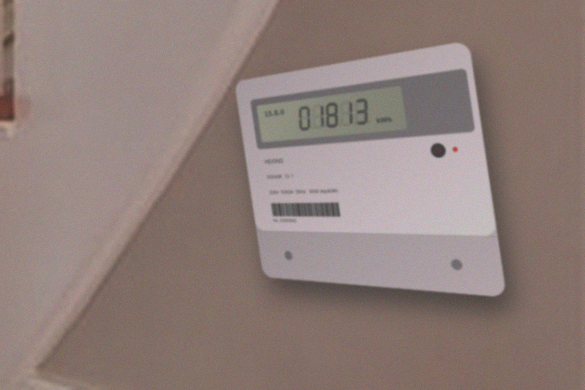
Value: 1813,kWh
